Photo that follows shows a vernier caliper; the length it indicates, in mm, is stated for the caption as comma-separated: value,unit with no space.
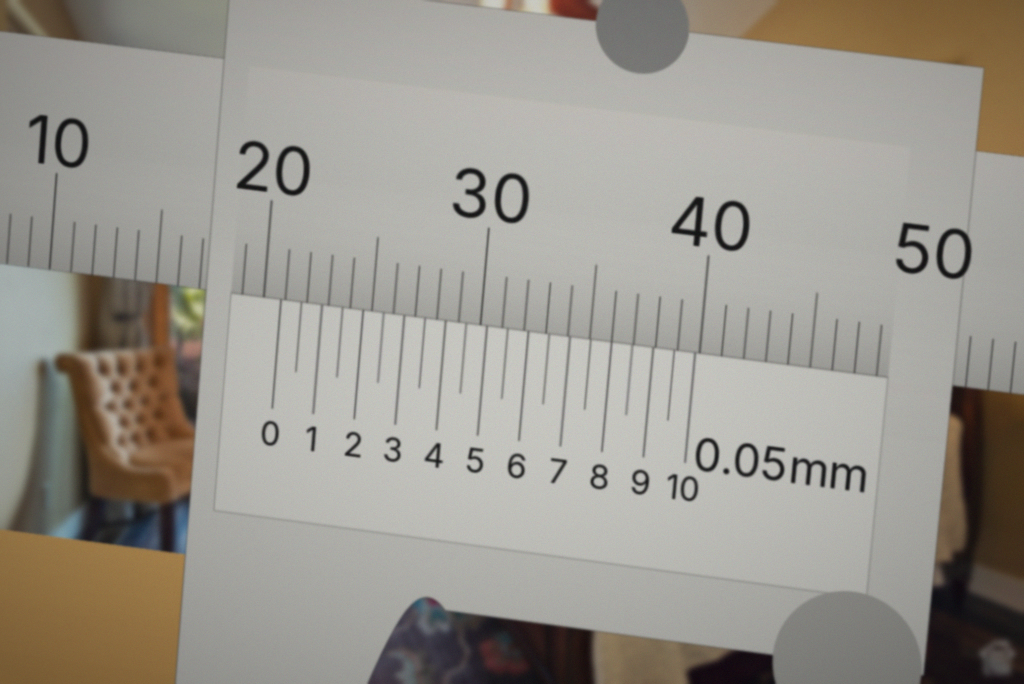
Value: 20.8,mm
